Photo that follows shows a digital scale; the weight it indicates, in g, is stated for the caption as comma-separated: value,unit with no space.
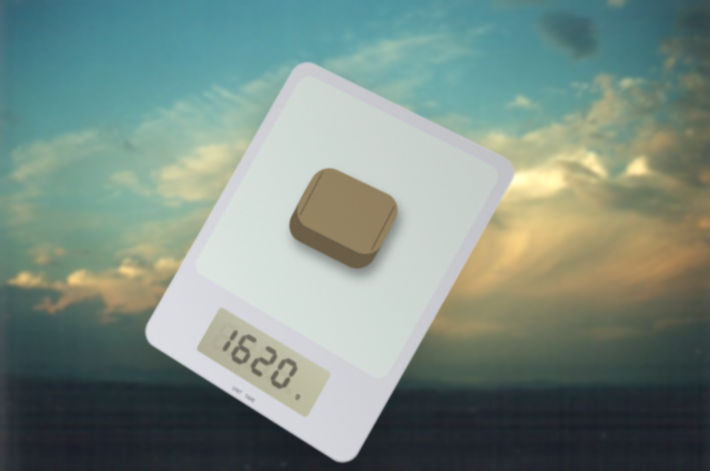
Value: 1620,g
